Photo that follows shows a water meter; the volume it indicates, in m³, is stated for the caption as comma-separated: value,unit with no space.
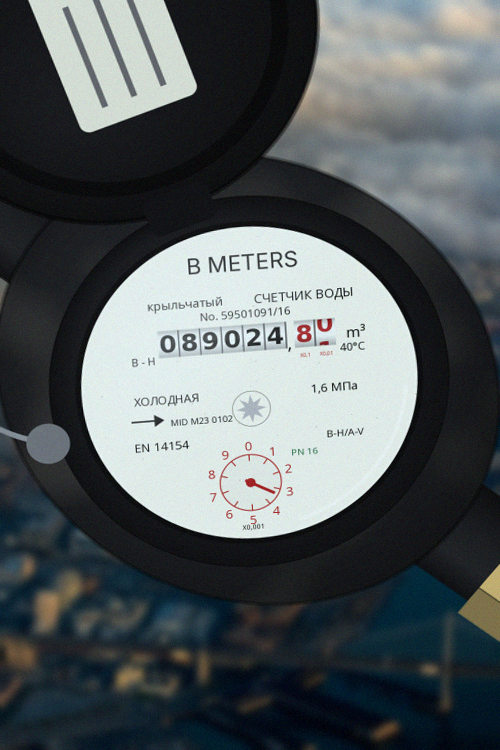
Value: 89024.803,m³
